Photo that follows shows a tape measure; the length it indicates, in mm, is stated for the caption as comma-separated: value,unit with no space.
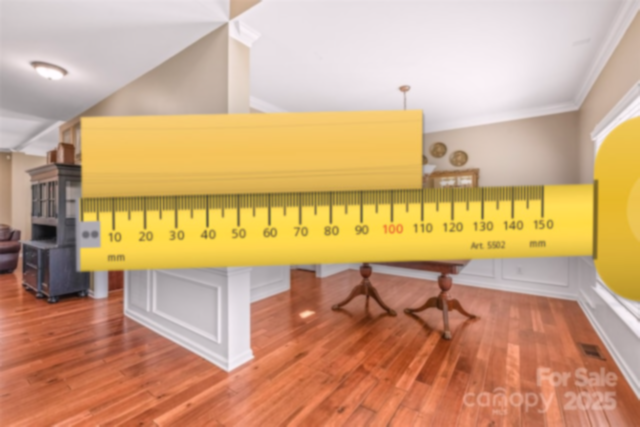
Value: 110,mm
